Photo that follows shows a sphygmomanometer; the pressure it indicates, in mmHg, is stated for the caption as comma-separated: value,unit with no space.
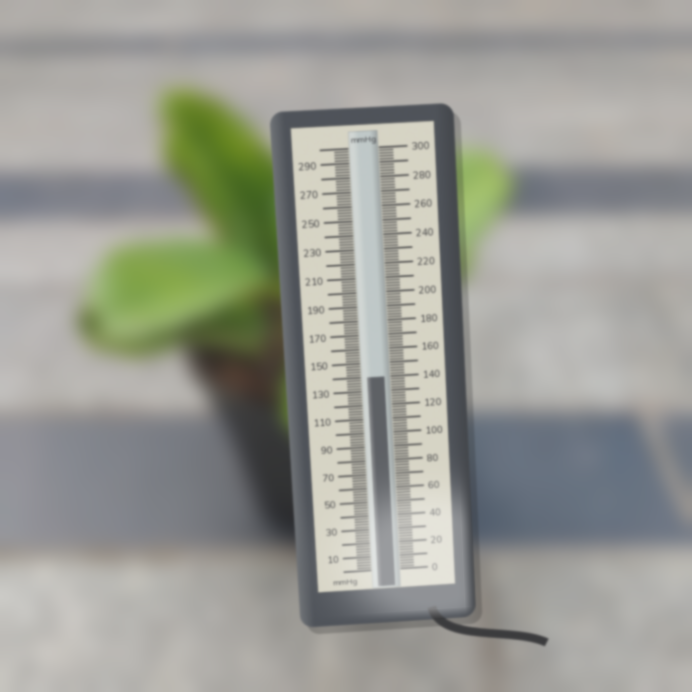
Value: 140,mmHg
